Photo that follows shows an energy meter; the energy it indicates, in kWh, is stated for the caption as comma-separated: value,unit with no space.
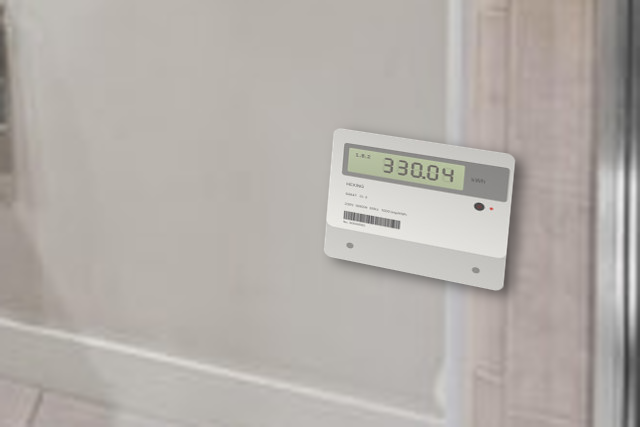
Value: 330.04,kWh
